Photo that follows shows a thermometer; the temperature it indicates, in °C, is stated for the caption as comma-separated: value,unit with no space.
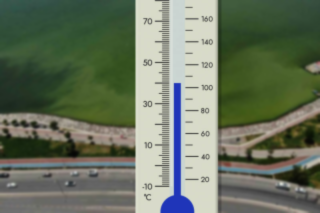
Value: 40,°C
